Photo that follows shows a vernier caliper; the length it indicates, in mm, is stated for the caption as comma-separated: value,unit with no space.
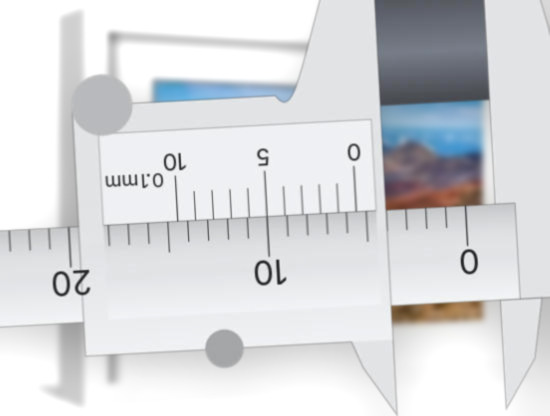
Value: 5.5,mm
